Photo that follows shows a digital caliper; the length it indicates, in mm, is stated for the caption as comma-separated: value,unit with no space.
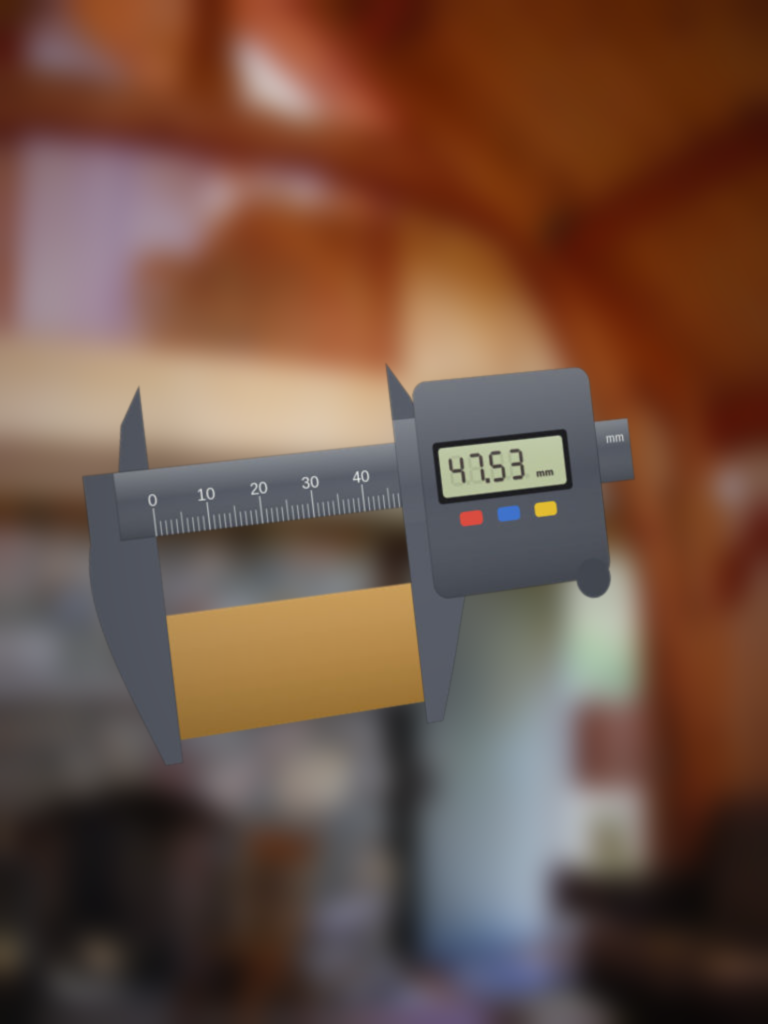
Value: 47.53,mm
